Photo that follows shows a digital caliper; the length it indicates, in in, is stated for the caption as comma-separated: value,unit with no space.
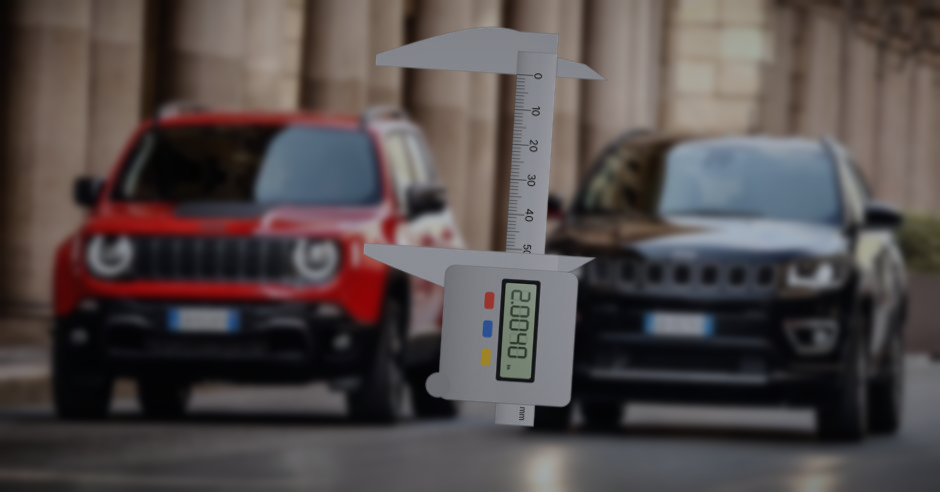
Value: 2.0040,in
